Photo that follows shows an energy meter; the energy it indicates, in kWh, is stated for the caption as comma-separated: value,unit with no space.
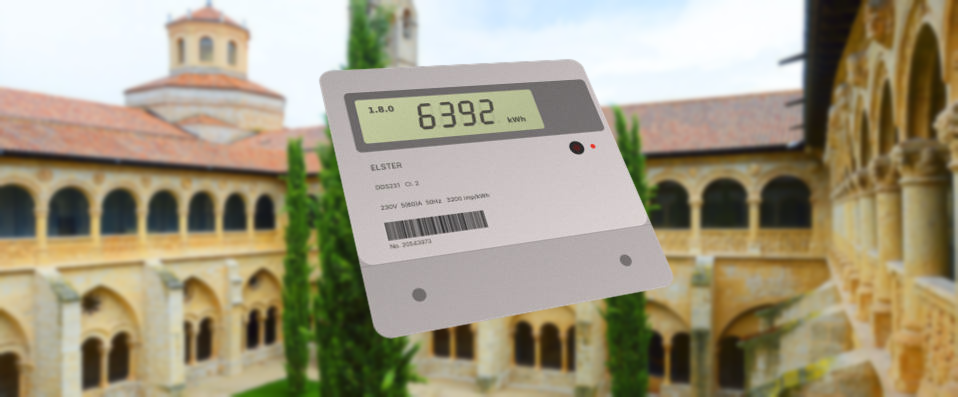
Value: 6392,kWh
